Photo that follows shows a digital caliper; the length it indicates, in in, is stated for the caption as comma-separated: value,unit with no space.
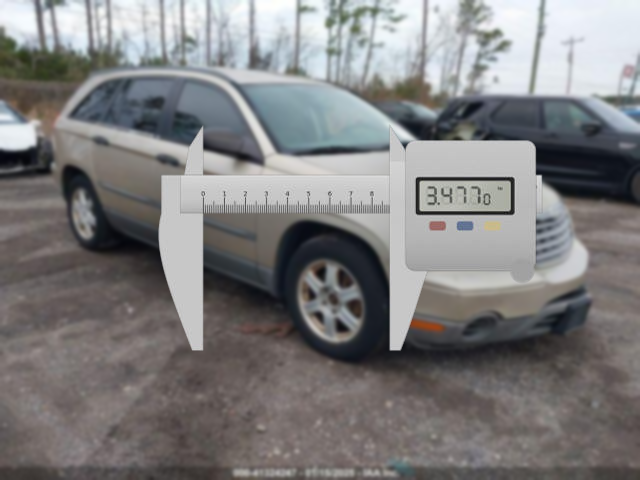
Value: 3.4770,in
